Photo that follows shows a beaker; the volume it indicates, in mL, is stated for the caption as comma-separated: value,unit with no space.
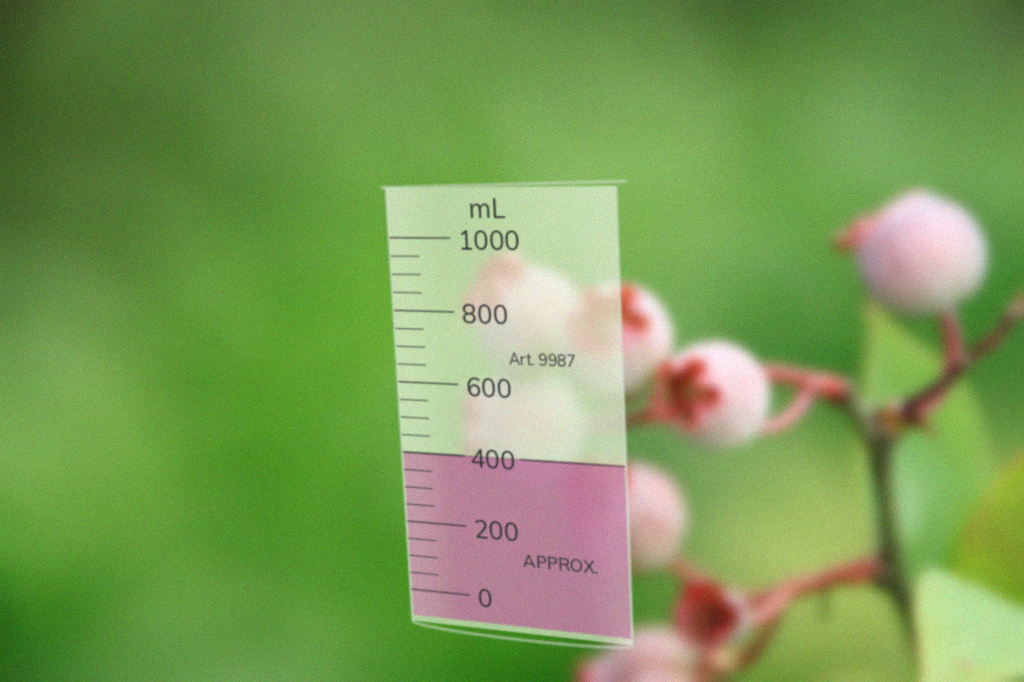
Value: 400,mL
